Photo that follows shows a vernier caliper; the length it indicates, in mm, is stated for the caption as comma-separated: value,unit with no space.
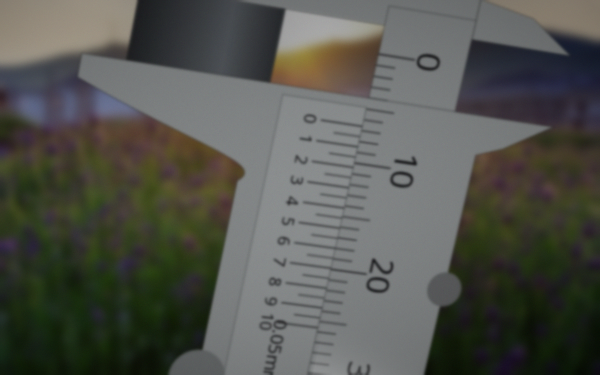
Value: 6.6,mm
